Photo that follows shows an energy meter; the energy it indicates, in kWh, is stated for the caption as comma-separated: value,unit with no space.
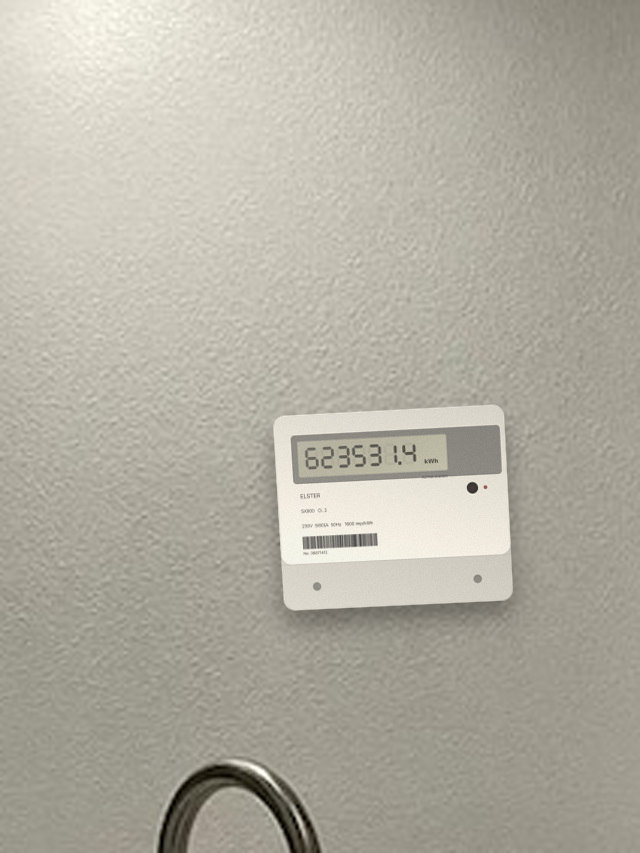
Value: 623531.4,kWh
